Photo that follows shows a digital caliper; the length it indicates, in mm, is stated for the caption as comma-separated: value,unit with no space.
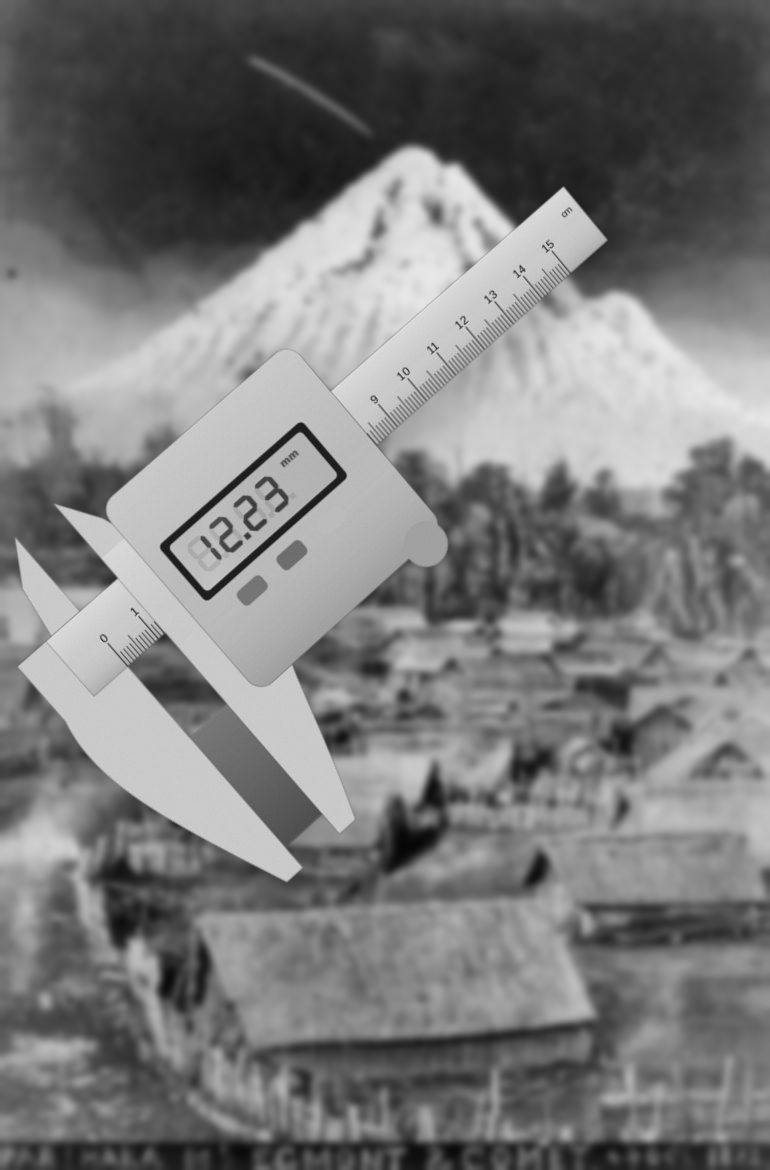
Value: 12.23,mm
